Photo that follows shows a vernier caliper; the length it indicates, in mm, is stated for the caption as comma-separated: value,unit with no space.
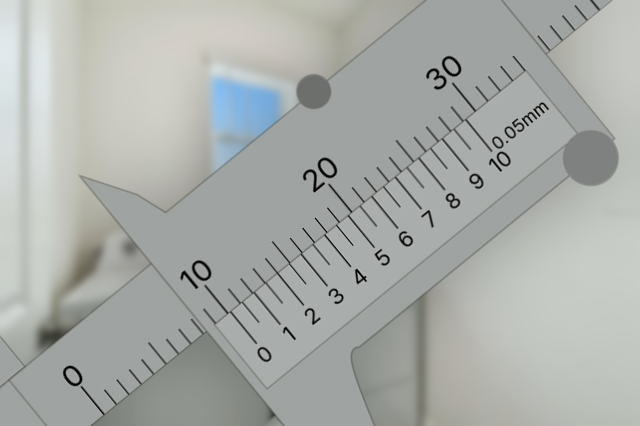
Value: 10.2,mm
